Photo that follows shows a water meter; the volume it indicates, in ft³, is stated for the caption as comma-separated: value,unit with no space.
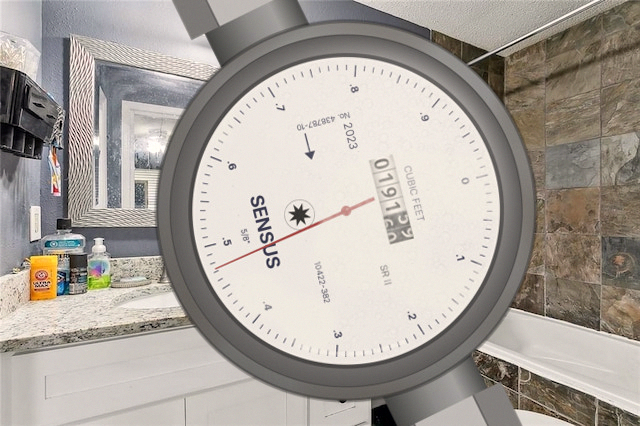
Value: 19159.47,ft³
